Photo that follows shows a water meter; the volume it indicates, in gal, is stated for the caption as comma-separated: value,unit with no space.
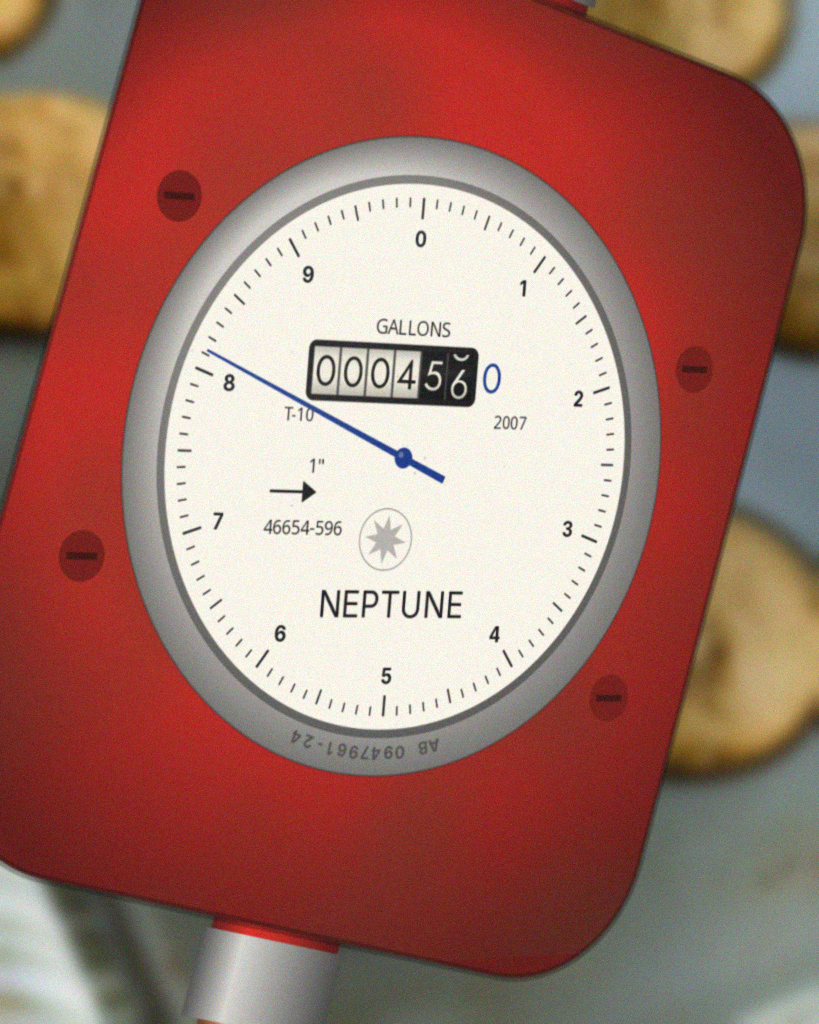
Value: 4558.1,gal
